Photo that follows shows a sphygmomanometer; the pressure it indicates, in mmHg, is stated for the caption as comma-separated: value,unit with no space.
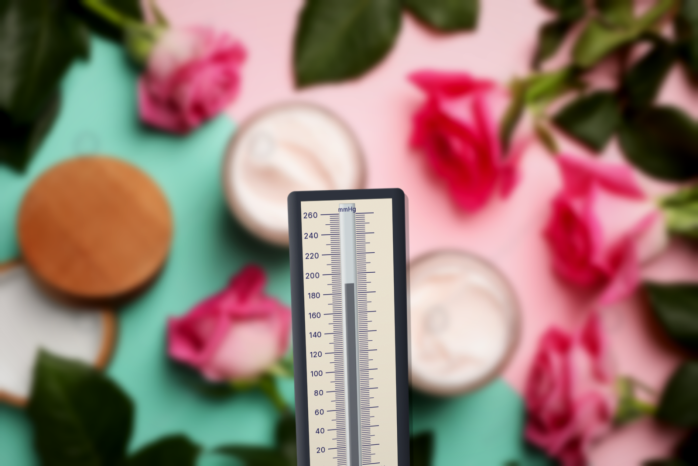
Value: 190,mmHg
